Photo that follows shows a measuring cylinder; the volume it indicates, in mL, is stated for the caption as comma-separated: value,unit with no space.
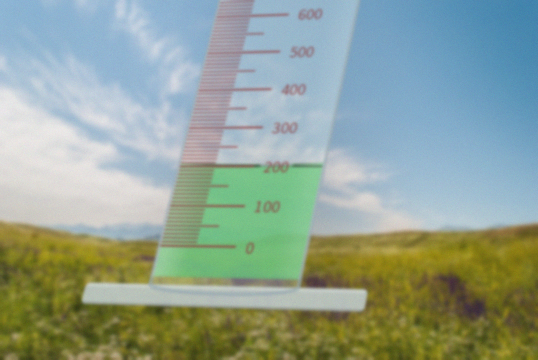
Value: 200,mL
